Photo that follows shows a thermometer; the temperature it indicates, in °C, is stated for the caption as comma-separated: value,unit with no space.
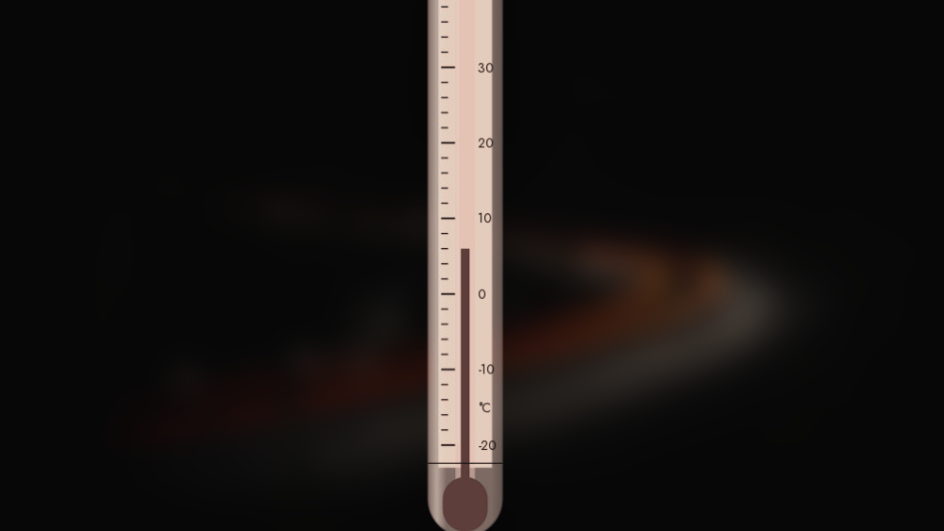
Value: 6,°C
